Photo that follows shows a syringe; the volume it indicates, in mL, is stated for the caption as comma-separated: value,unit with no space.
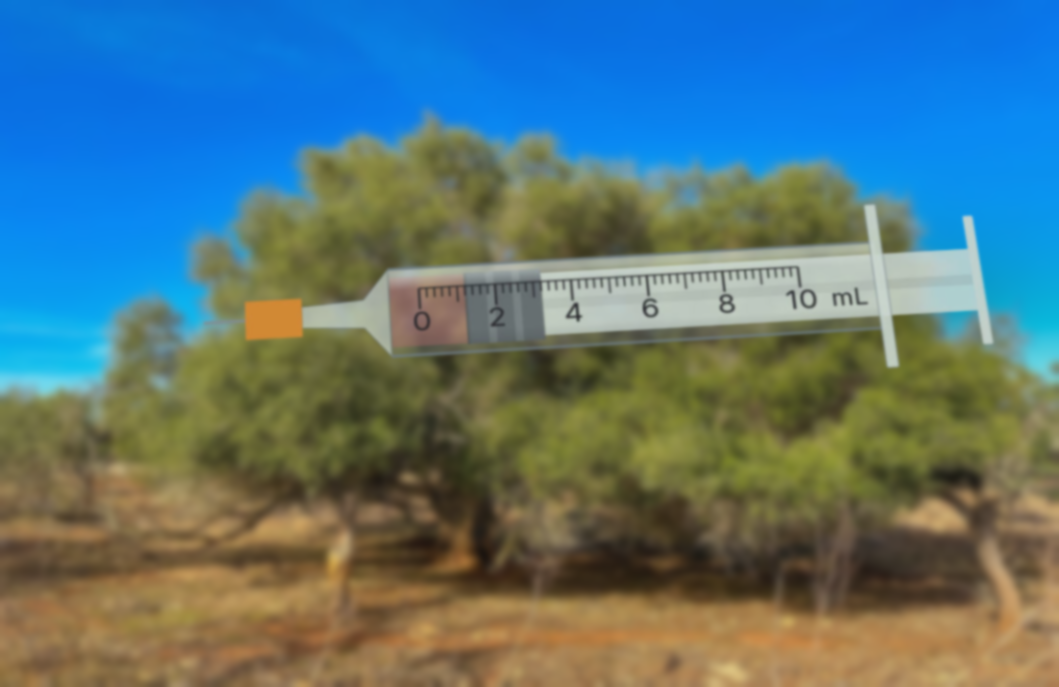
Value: 1.2,mL
